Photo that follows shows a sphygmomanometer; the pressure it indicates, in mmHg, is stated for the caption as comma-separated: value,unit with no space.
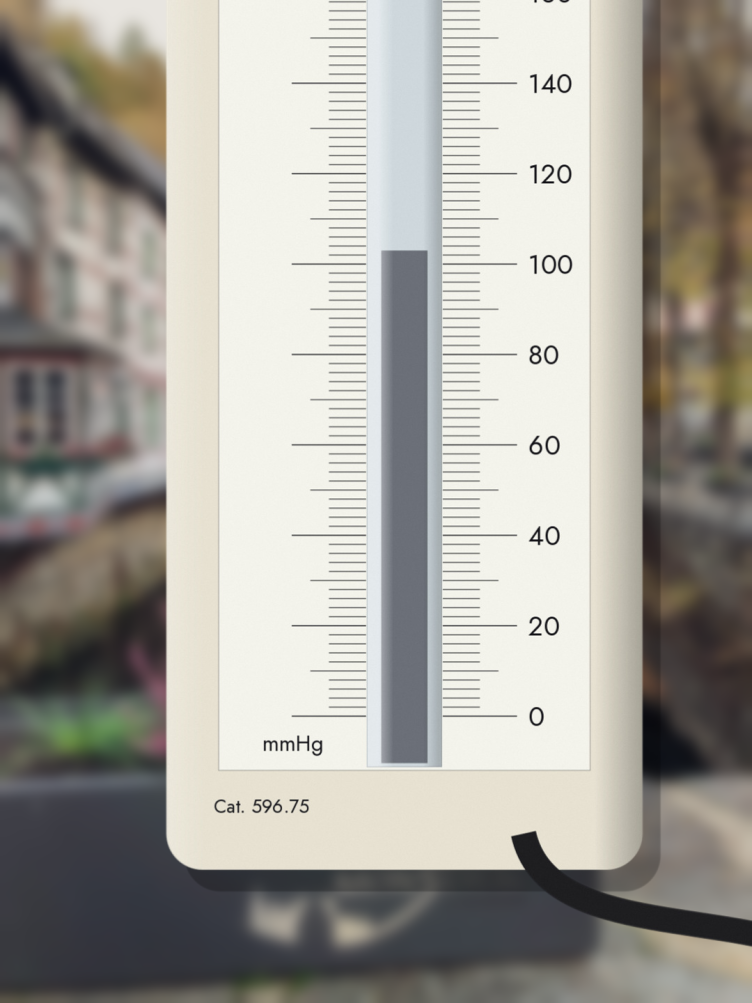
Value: 103,mmHg
